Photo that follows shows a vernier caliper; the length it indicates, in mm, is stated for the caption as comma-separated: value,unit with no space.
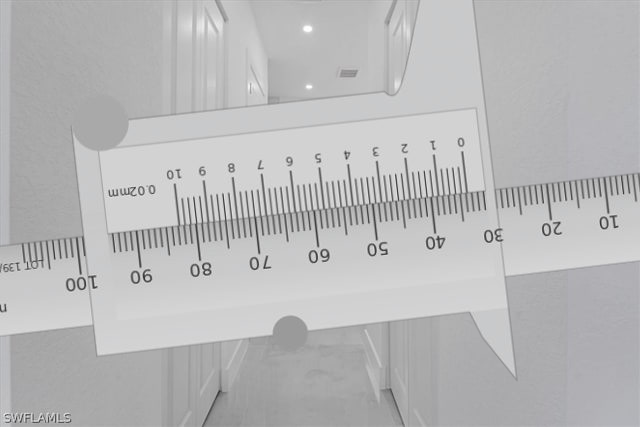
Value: 33.8,mm
